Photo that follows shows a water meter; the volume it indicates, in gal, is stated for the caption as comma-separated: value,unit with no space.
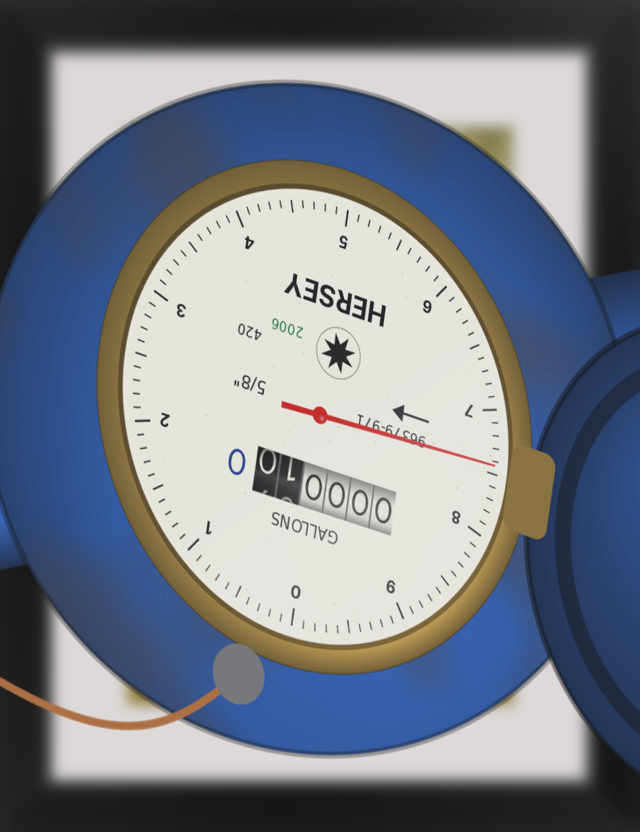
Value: 97.4,gal
